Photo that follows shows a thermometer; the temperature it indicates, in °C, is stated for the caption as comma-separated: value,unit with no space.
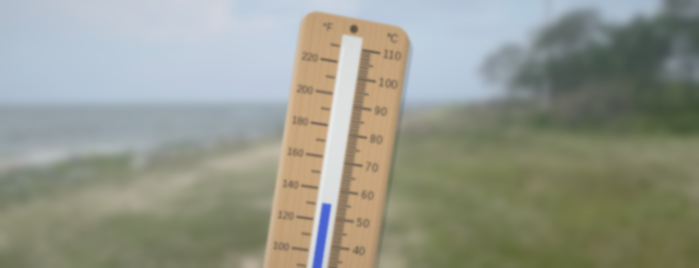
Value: 55,°C
